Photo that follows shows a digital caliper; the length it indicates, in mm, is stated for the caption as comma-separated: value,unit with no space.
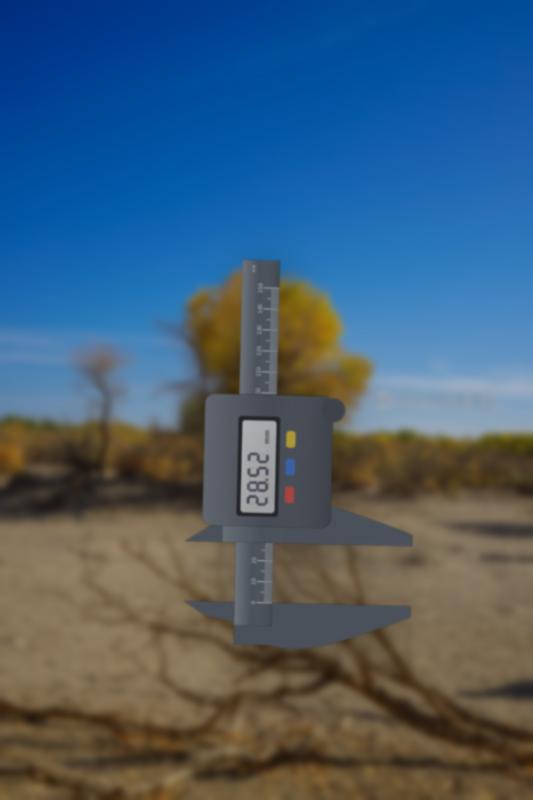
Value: 28.52,mm
